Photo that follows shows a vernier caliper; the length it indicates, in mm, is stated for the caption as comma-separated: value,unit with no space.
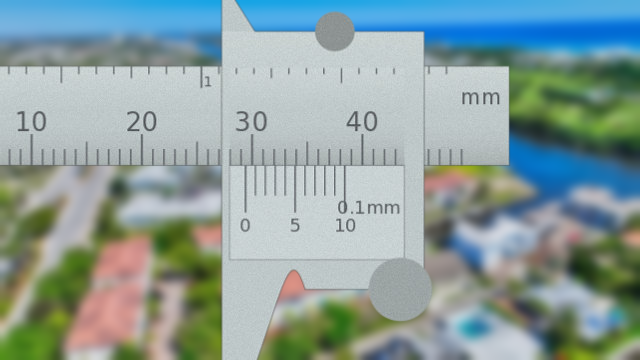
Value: 29.4,mm
